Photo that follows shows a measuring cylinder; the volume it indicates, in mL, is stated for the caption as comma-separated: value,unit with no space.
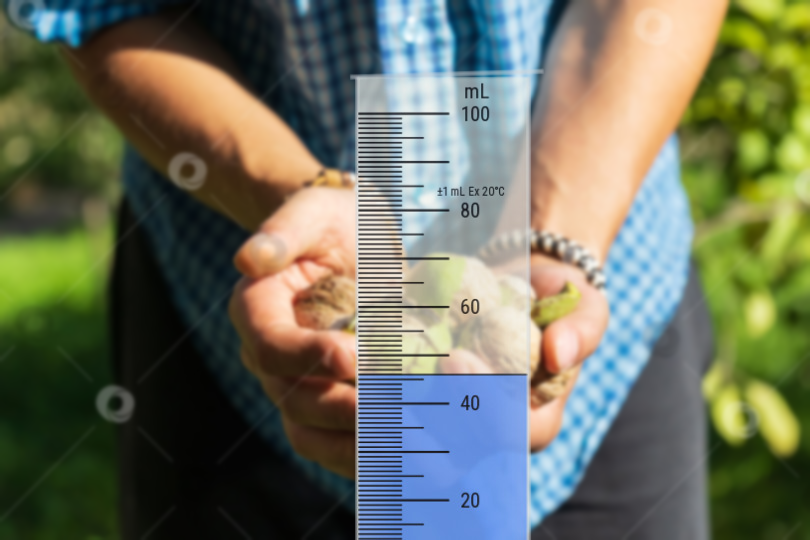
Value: 46,mL
